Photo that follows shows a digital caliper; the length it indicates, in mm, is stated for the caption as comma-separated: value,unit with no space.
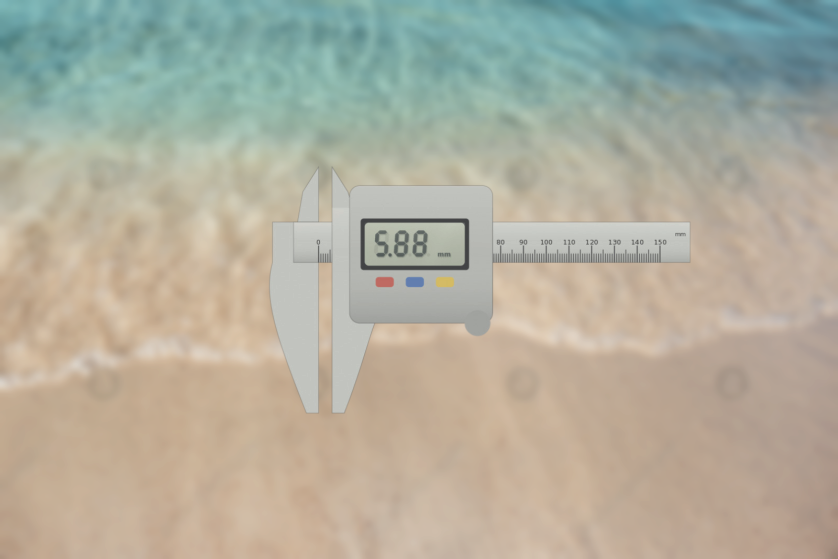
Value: 5.88,mm
